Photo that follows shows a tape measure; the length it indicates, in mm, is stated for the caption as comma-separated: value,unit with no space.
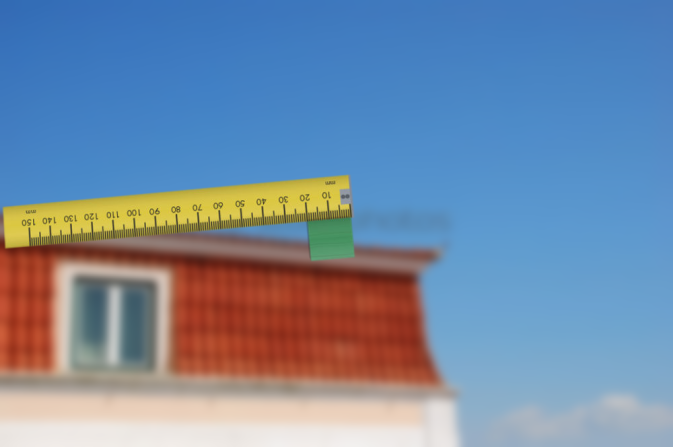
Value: 20,mm
